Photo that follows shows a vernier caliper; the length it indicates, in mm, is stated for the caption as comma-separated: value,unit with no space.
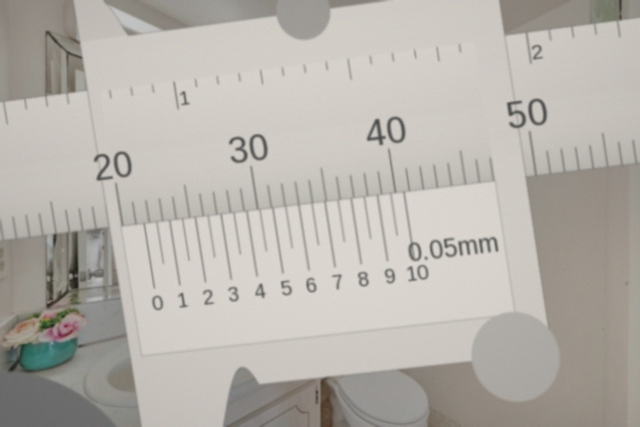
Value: 21.6,mm
